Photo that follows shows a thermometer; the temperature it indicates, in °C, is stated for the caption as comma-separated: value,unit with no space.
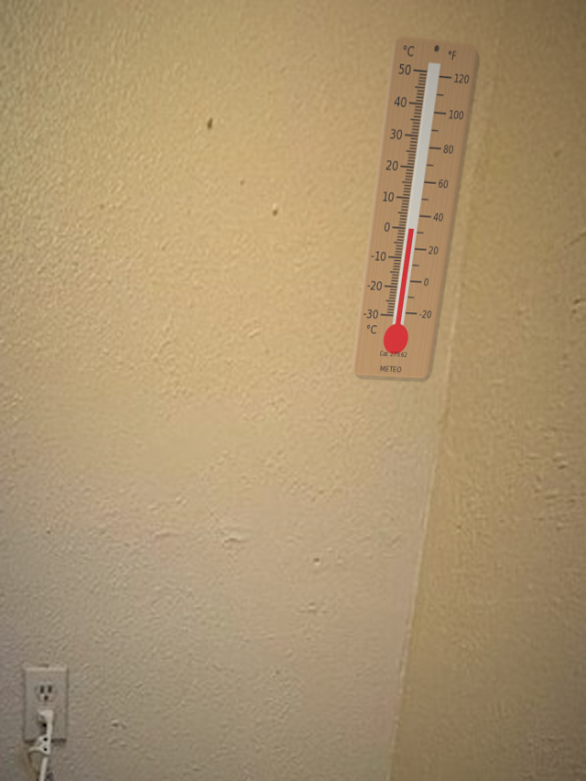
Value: 0,°C
